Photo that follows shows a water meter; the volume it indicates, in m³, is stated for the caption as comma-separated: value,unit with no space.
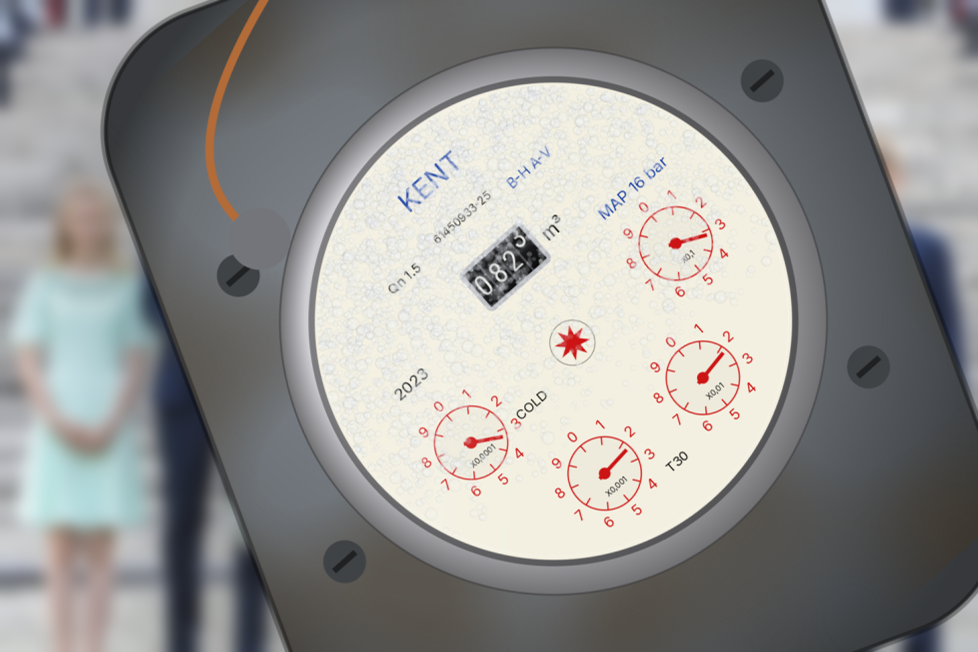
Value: 823.3223,m³
